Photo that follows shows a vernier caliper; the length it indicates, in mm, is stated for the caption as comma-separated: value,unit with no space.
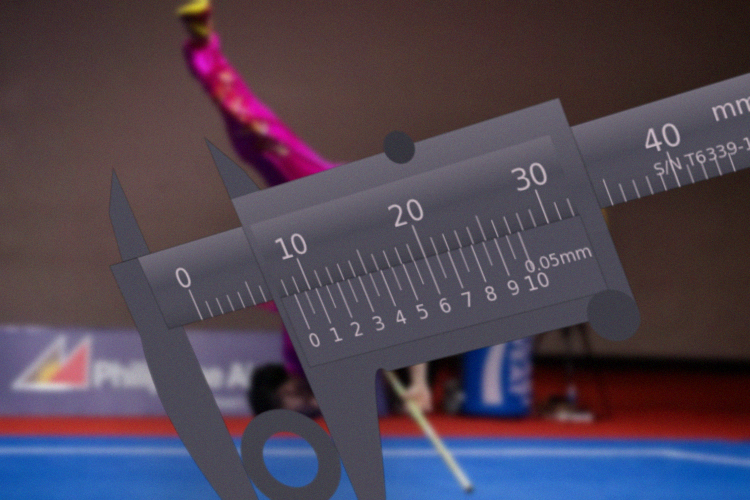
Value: 8.6,mm
